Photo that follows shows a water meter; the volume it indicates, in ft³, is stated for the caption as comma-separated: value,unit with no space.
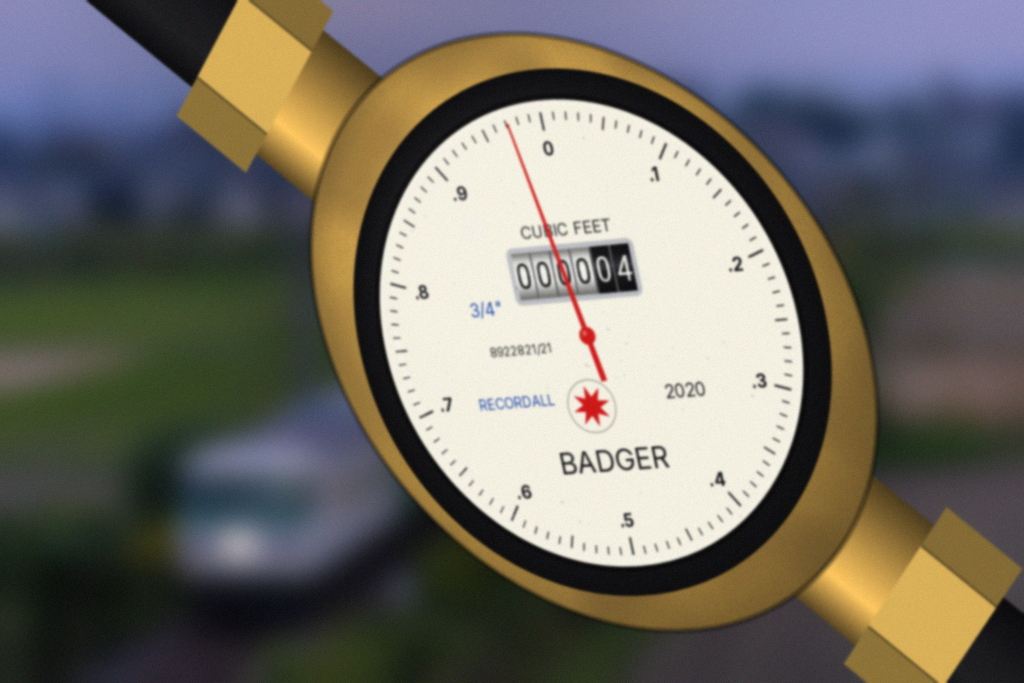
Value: 3.97,ft³
